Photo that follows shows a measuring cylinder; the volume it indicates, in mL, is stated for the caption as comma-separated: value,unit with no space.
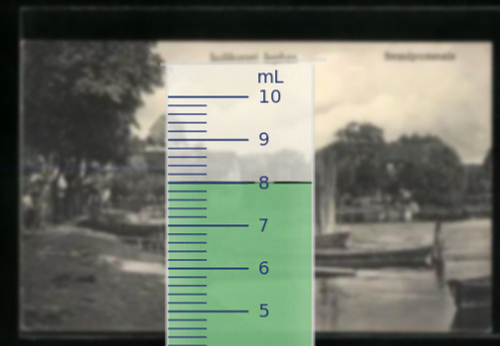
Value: 8,mL
